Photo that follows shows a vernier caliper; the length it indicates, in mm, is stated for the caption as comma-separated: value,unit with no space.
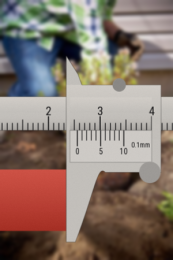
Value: 25.6,mm
